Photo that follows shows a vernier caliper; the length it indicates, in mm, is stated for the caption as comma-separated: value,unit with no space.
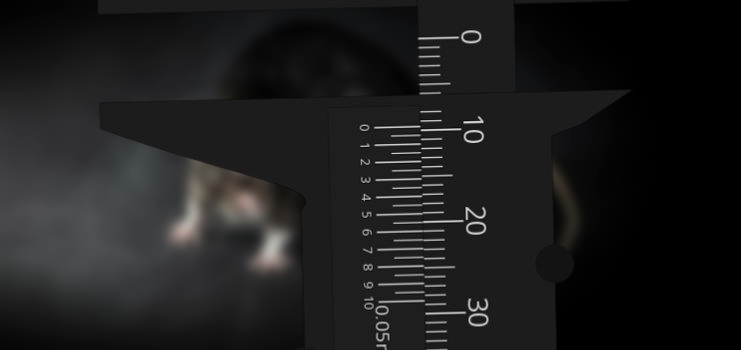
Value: 9.6,mm
